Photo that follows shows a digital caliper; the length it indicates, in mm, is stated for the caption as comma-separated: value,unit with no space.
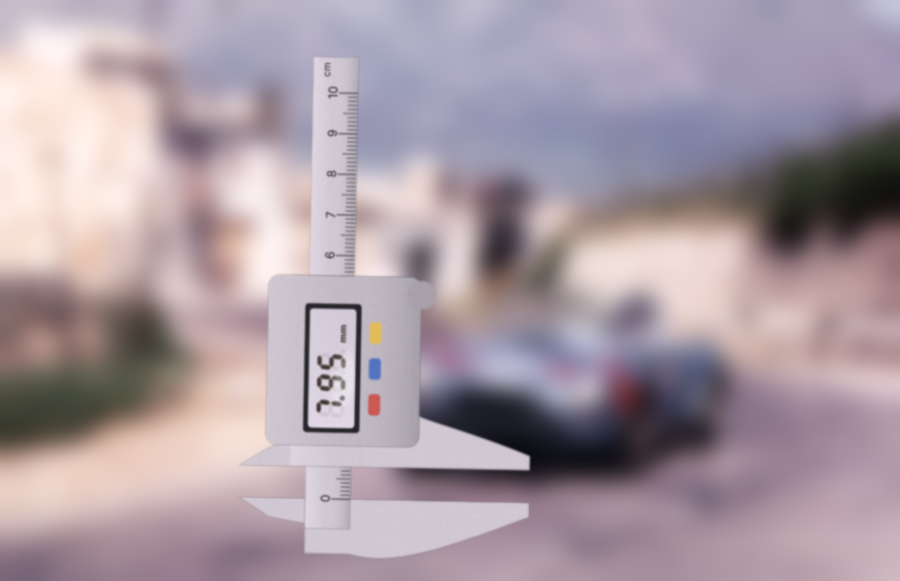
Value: 7.95,mm
